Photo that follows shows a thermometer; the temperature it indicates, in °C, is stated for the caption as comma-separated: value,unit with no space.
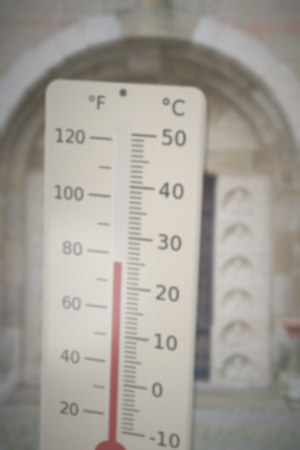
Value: 25,°C
